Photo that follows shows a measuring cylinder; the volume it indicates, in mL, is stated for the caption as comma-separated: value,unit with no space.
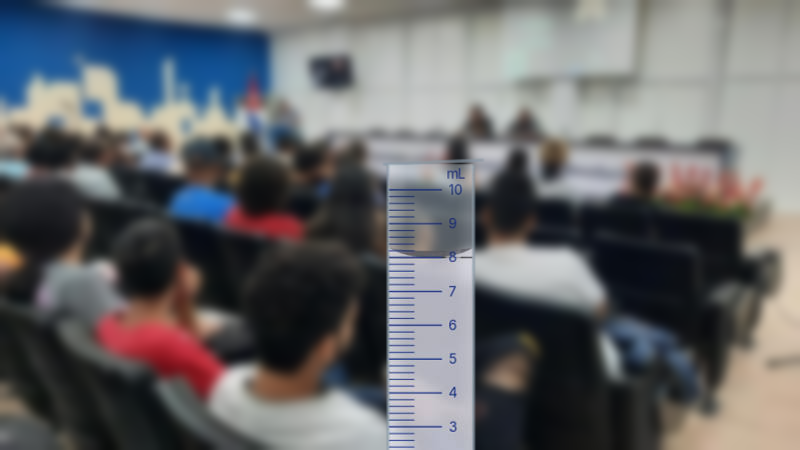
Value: 8,mL
